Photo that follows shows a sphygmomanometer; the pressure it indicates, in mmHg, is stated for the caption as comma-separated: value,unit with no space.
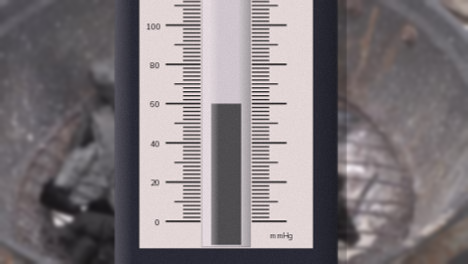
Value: 60,mmHg
